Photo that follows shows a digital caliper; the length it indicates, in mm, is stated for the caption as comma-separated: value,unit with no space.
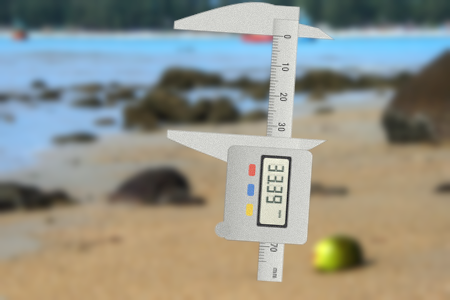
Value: 33.39,mm
